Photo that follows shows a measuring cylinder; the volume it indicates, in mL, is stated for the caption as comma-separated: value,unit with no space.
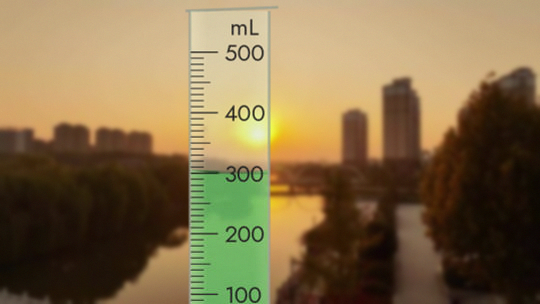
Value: 300,mL
